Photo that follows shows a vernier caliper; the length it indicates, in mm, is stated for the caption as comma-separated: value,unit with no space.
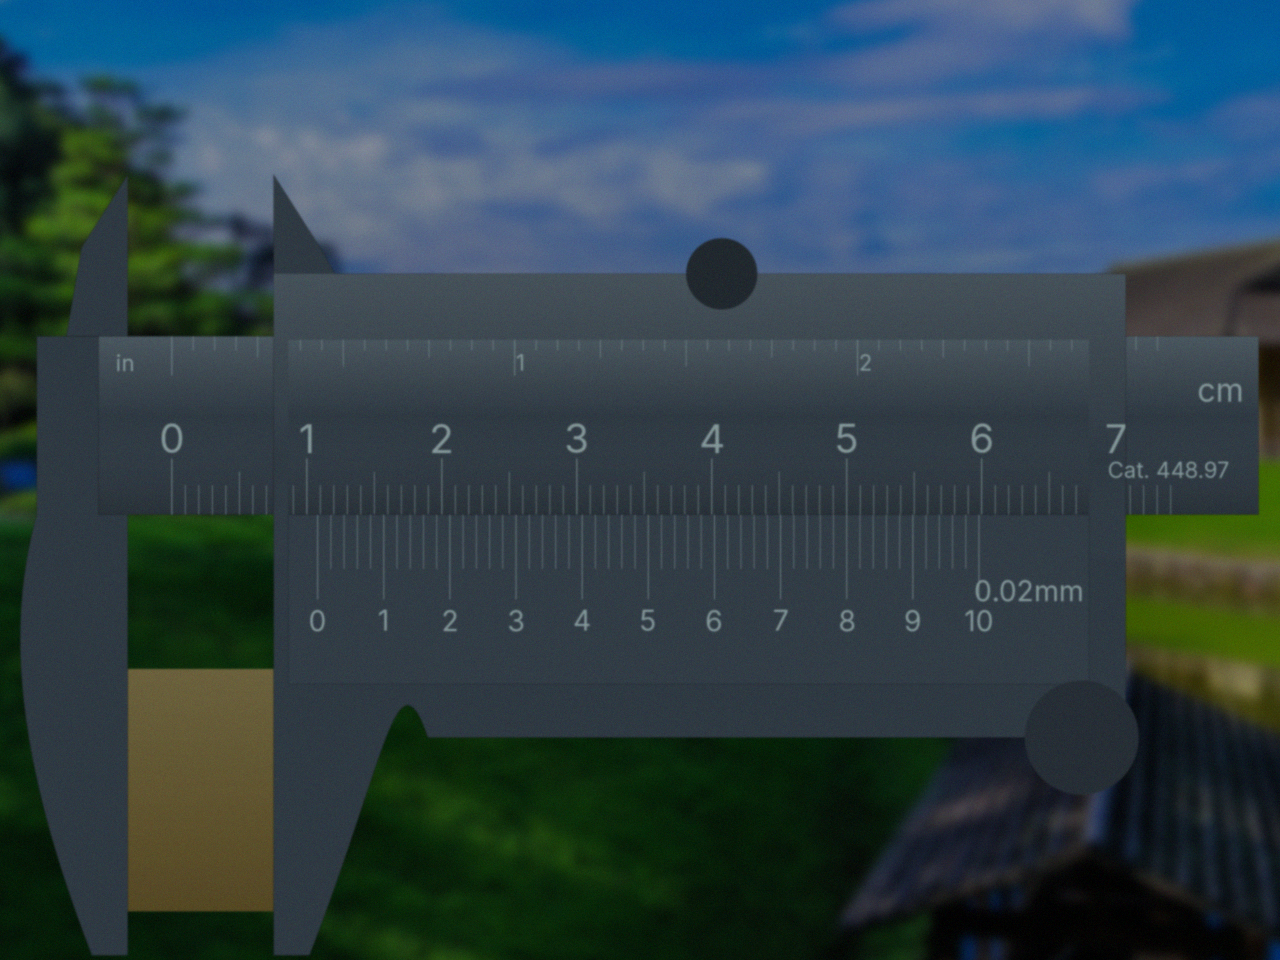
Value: 10.8,mm
